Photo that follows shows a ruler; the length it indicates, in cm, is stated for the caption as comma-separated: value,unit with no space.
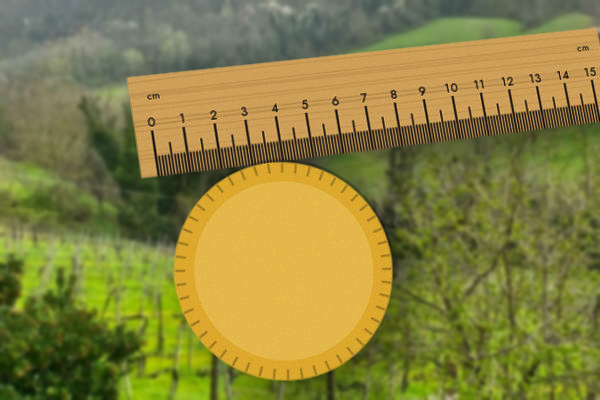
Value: 7,cm
